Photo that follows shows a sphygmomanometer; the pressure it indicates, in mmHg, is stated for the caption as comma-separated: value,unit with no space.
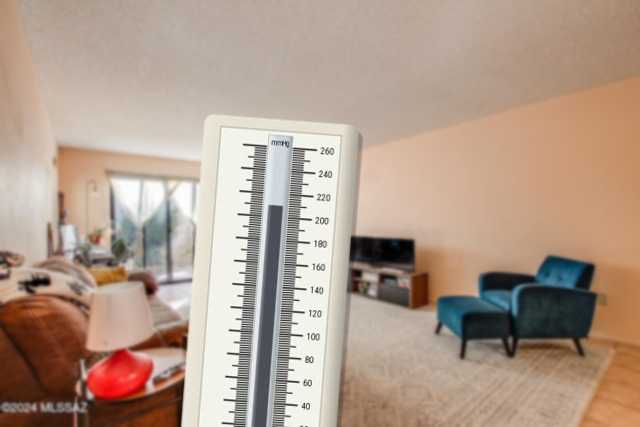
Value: 210,mmHg
